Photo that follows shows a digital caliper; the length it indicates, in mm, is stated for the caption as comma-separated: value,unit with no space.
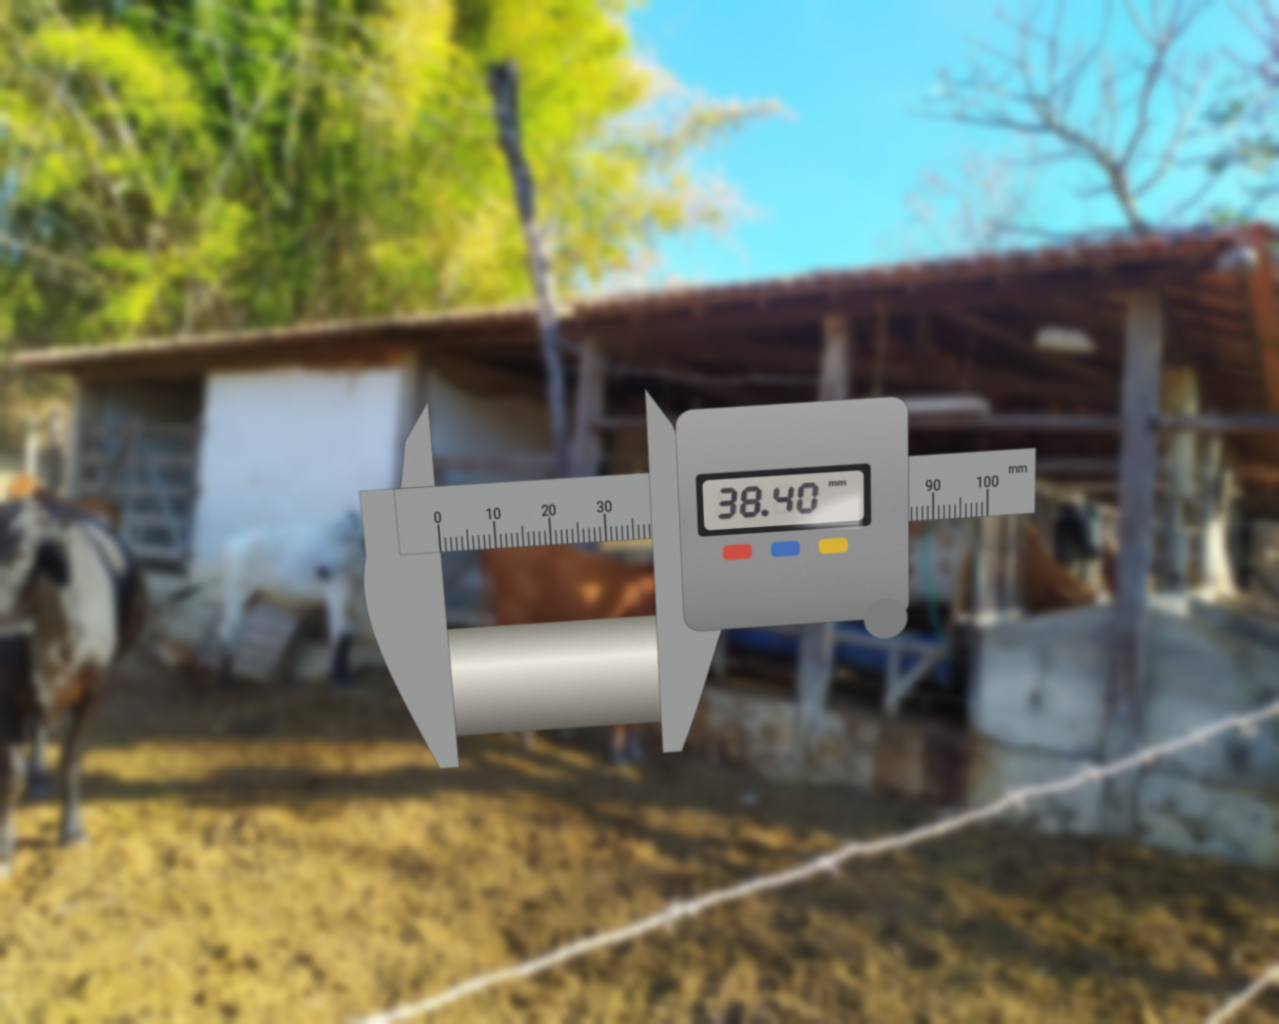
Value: 38.40,mm
